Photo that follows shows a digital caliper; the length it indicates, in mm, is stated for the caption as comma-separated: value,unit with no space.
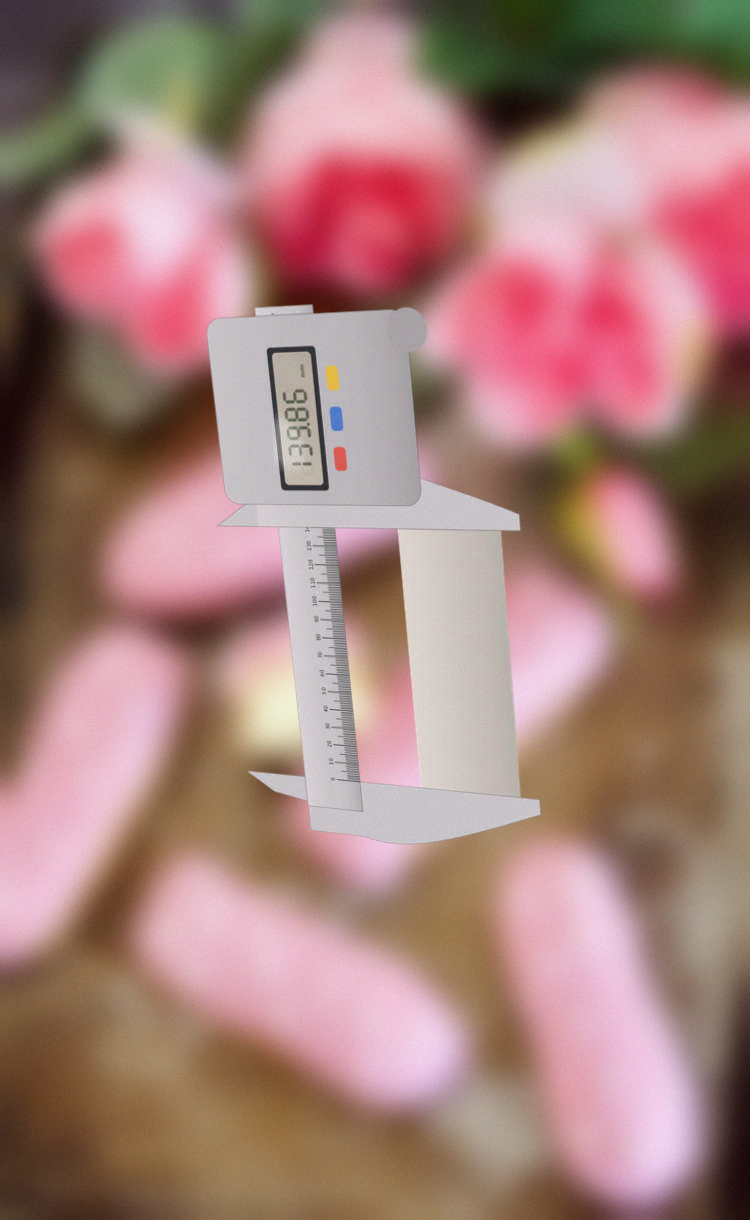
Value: 139.86,mm
